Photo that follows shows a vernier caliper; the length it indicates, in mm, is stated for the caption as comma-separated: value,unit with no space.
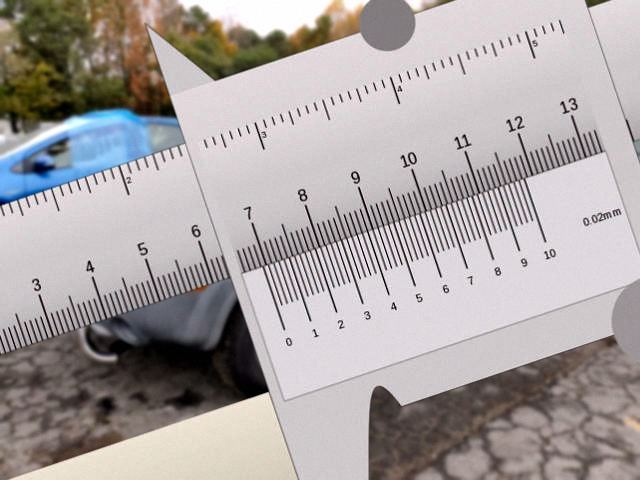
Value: 69.4,mm
